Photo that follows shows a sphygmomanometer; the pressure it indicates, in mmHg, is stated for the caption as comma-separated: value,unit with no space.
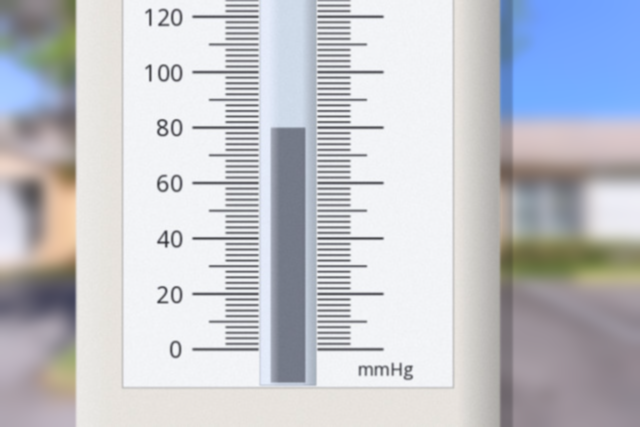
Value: 80,mmHg
